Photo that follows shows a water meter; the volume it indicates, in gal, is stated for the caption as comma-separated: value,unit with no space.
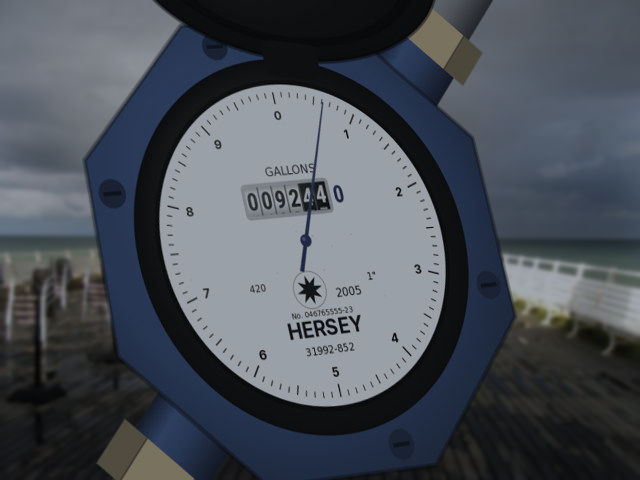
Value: 92440.6,gal
